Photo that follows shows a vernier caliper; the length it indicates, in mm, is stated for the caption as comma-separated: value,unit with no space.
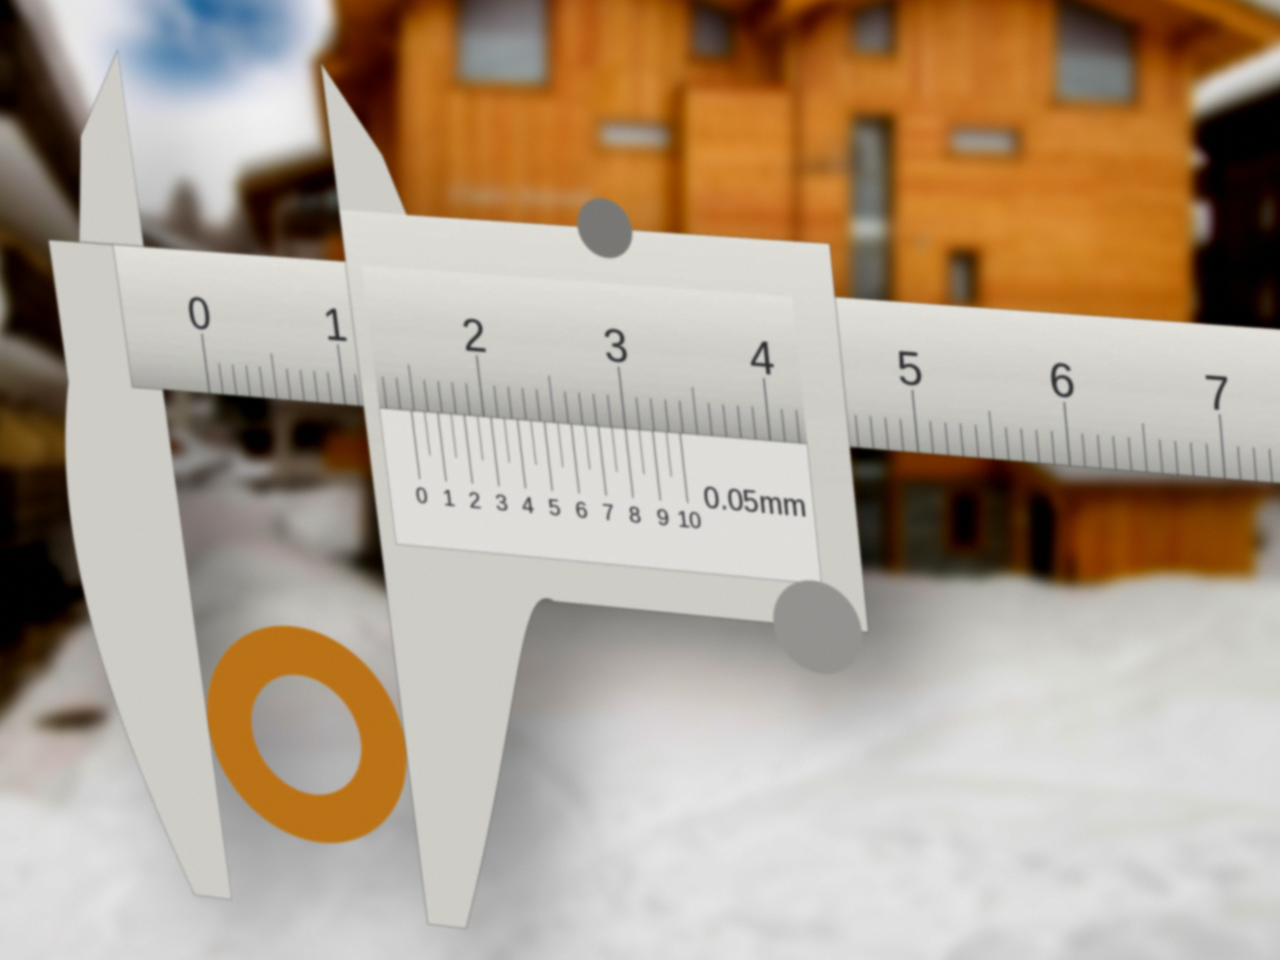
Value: 14.8,mm
